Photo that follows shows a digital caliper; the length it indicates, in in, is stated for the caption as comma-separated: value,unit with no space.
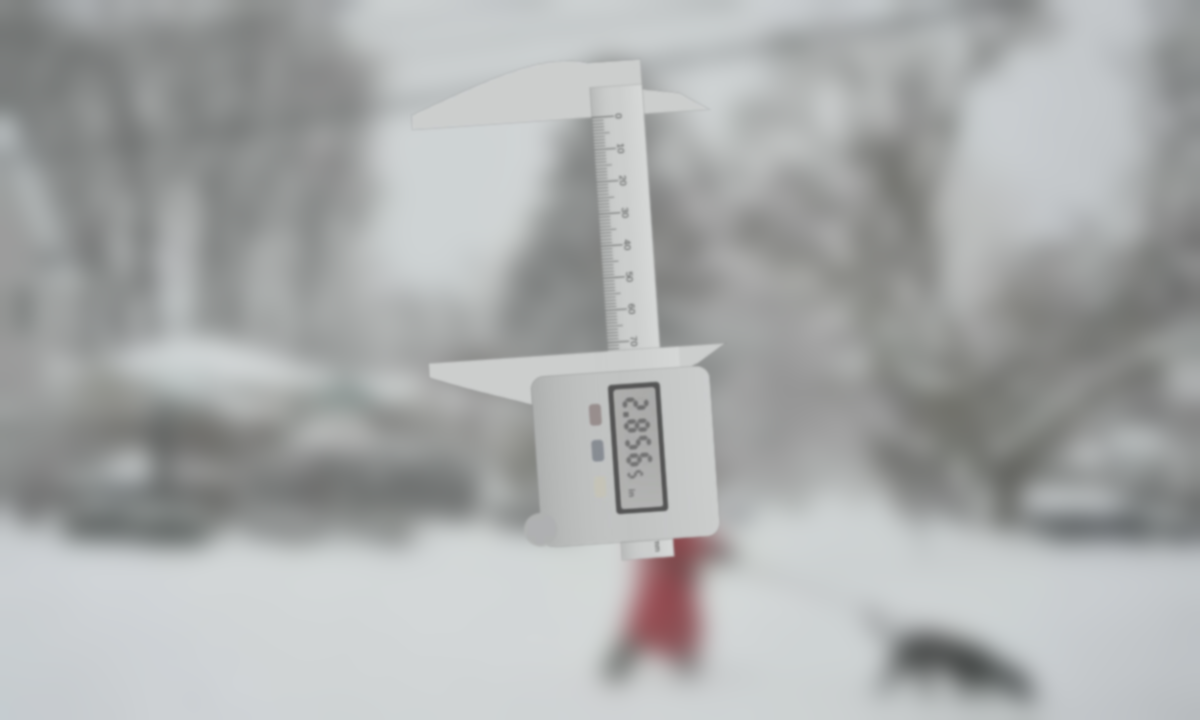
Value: 2.8565,in
